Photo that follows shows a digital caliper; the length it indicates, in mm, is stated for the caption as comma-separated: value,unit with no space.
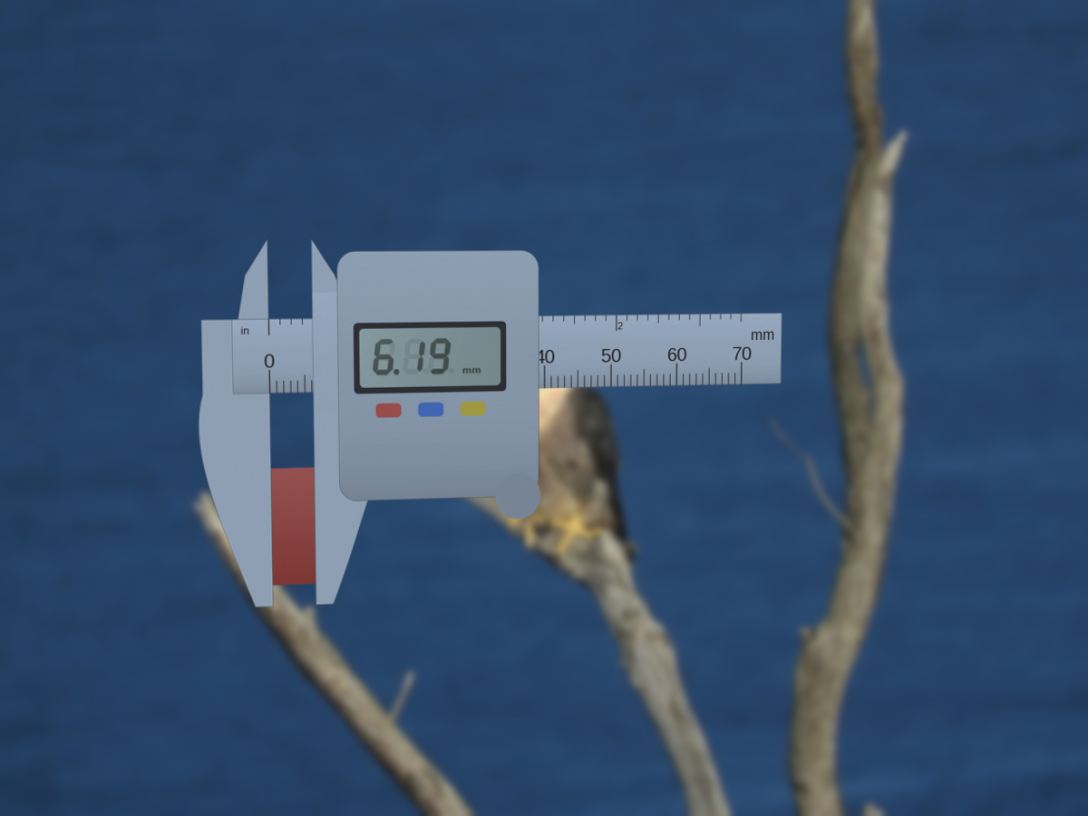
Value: 6.19,mm
